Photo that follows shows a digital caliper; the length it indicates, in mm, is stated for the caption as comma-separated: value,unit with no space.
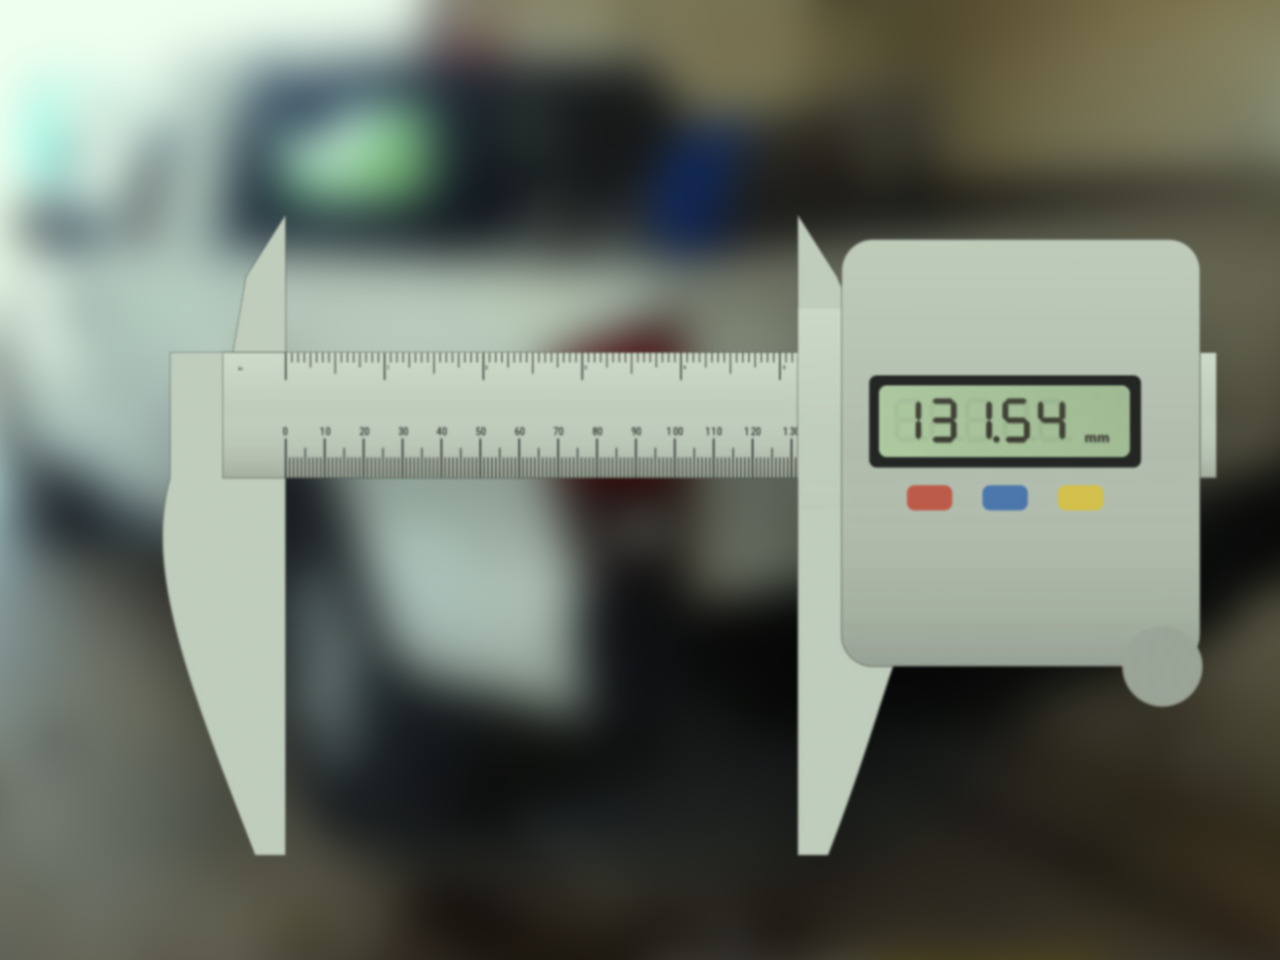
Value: 131.54,mm
